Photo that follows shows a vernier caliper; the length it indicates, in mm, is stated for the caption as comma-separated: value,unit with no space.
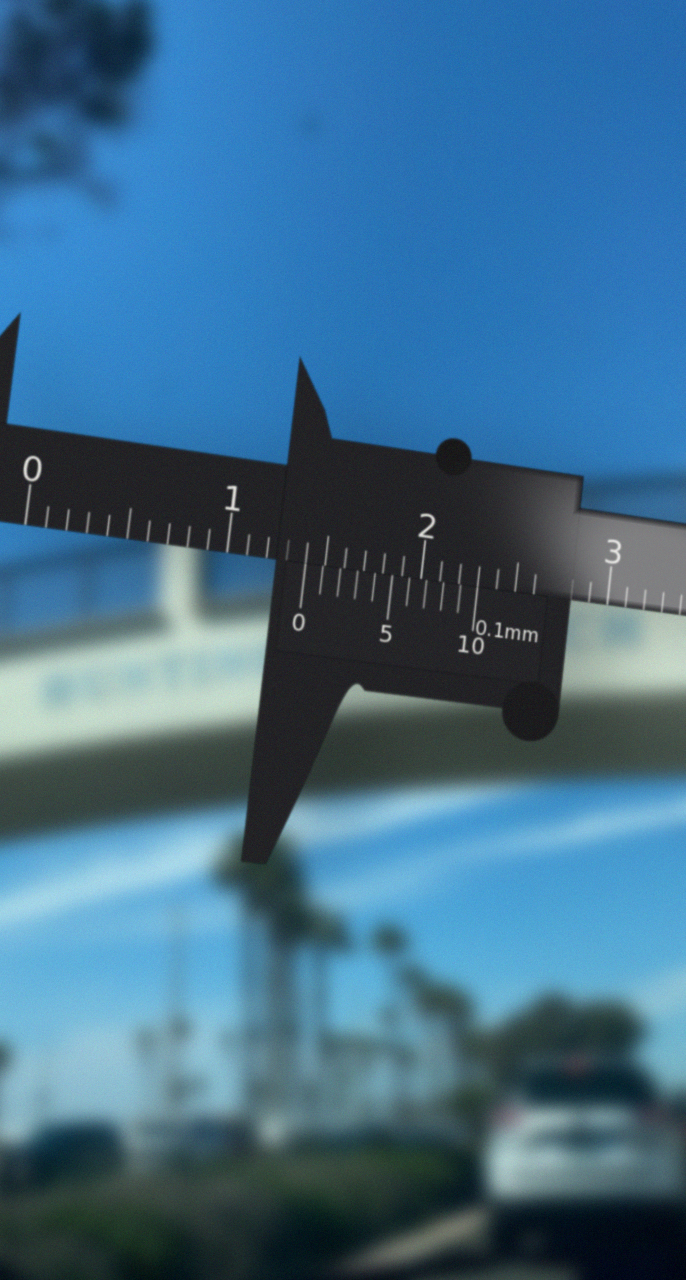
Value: 14.0,mm
